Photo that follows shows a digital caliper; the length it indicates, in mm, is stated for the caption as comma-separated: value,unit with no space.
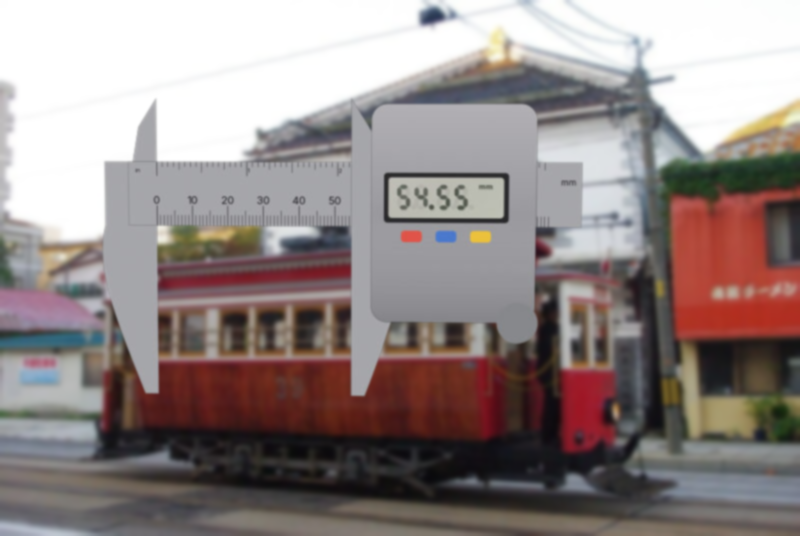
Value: 54.55,mm
